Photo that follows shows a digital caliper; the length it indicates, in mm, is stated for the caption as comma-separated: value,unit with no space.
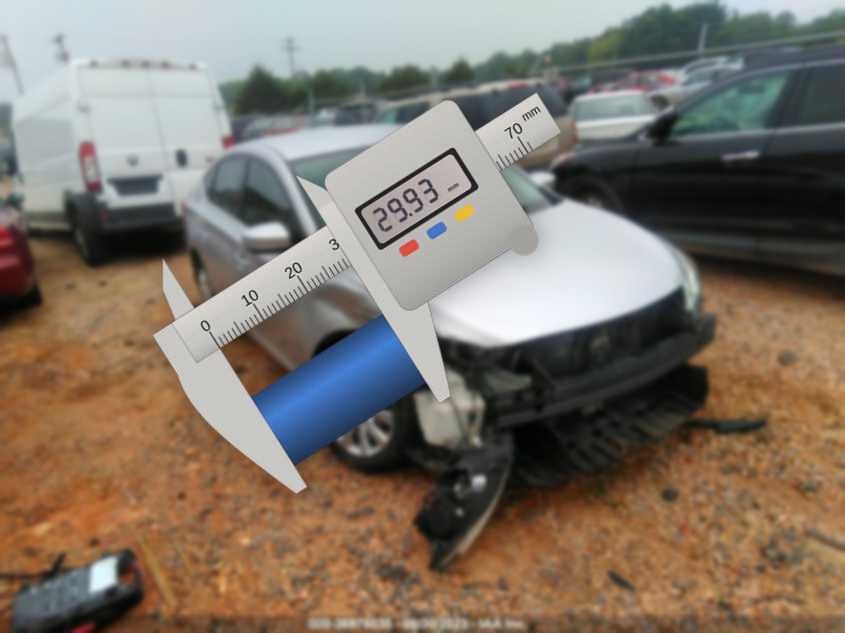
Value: 29.93,mm
